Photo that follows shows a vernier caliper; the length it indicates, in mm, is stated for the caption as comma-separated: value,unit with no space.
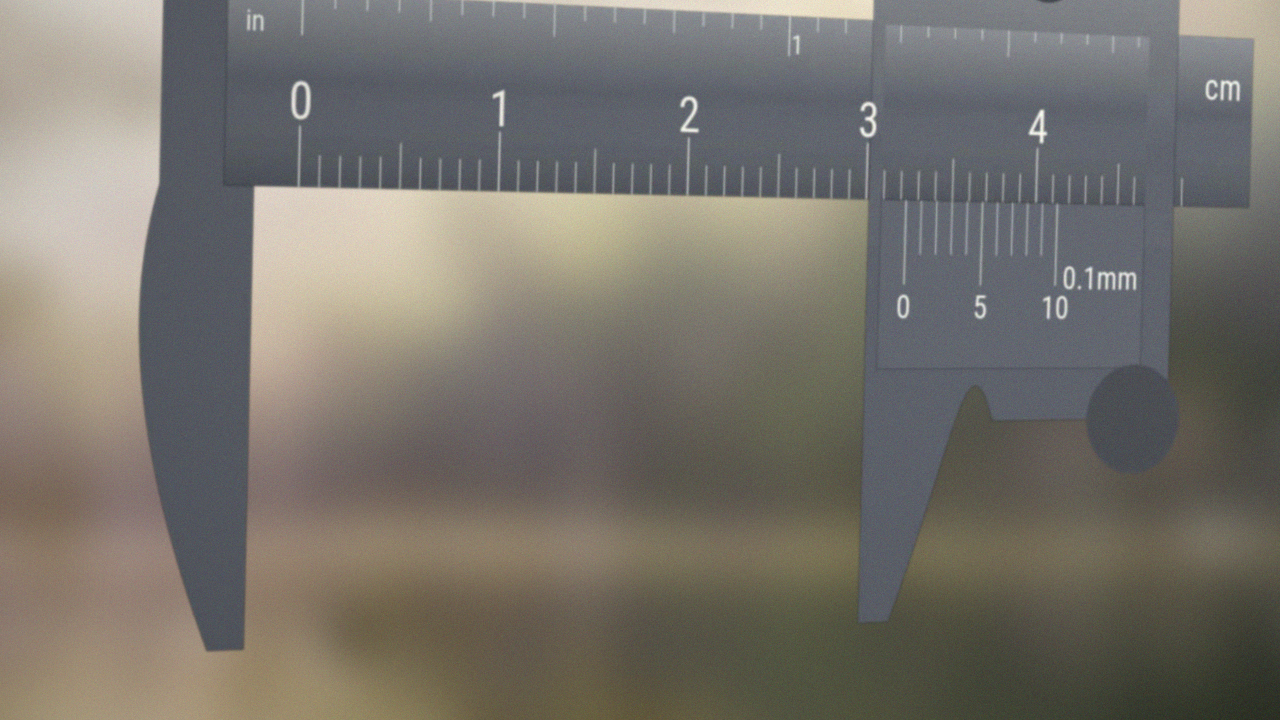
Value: 32.3,mm
